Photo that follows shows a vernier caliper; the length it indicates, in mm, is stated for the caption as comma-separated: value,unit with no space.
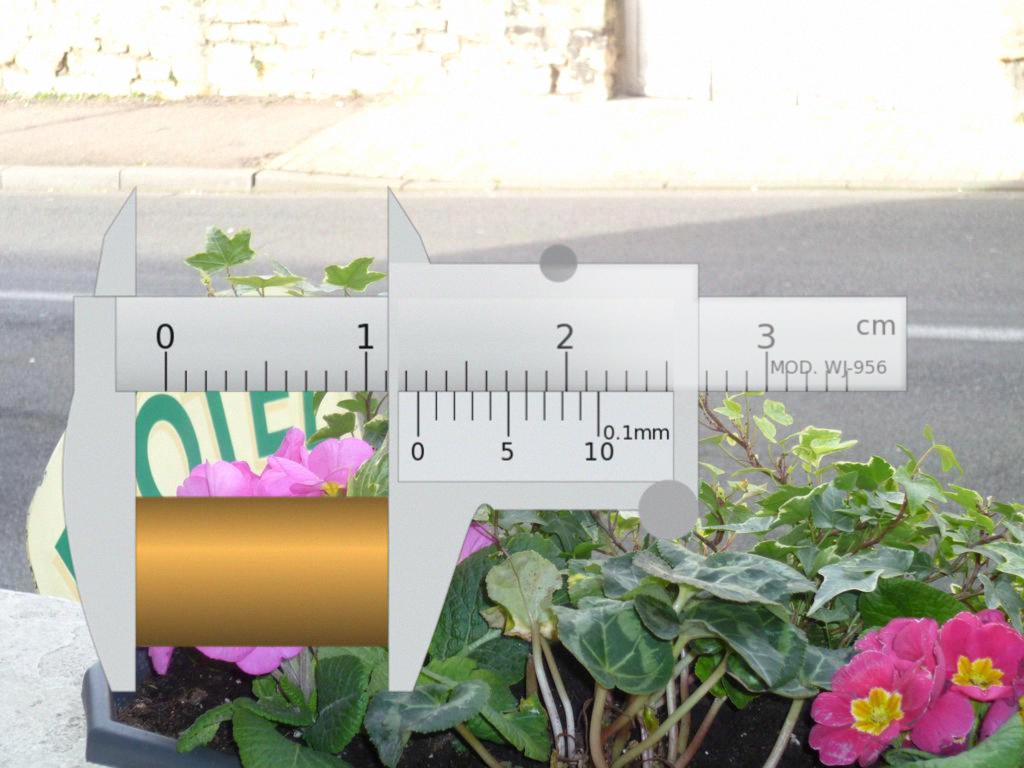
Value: 12.6,mm
